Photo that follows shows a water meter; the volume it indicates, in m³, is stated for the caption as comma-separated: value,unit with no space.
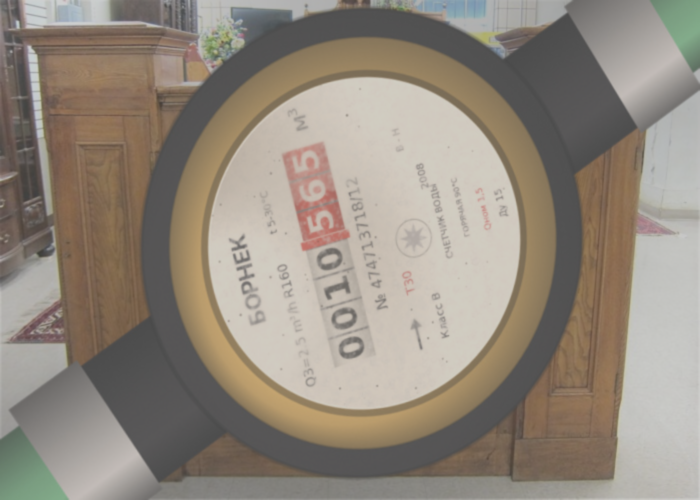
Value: 10.565,m³
